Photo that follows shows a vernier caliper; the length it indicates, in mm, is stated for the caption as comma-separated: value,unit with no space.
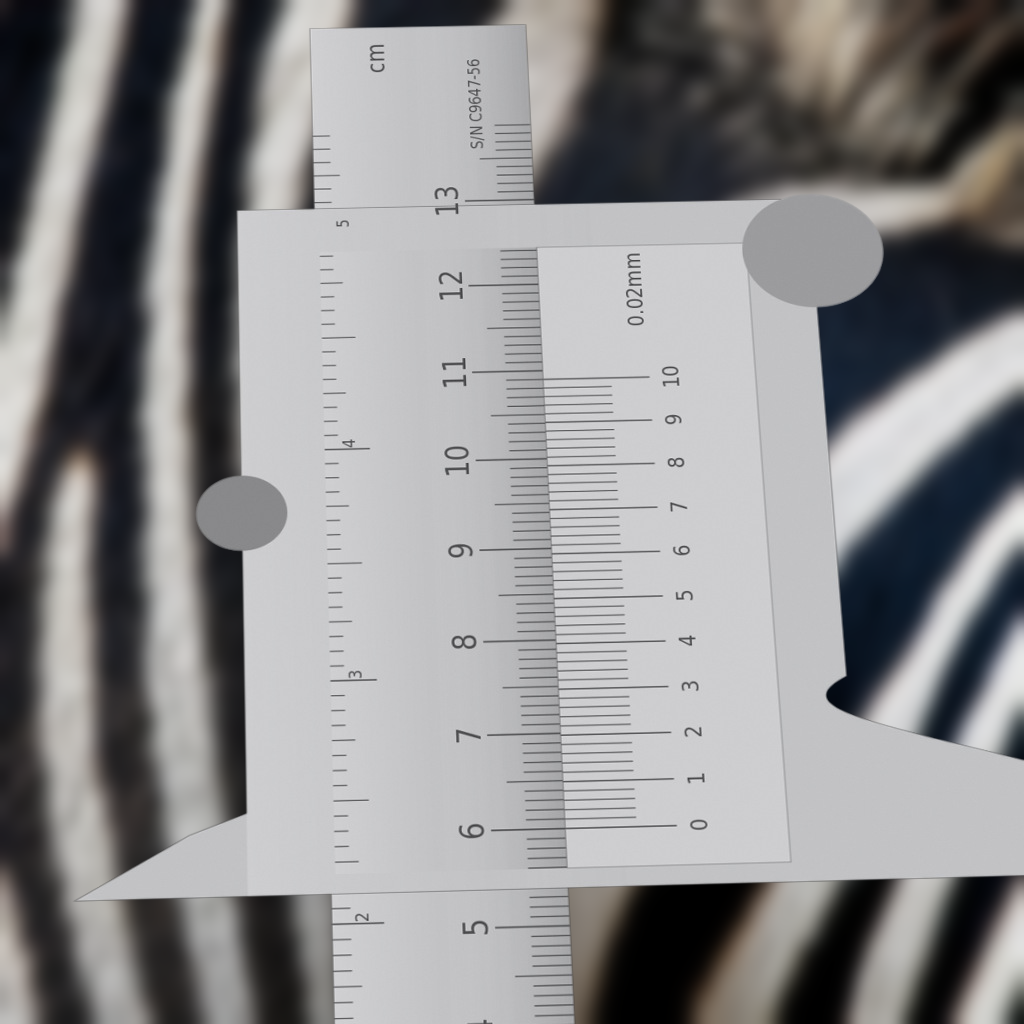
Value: 60.0,mm
